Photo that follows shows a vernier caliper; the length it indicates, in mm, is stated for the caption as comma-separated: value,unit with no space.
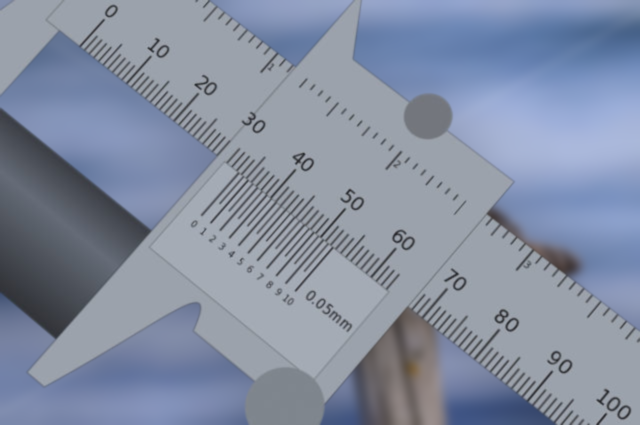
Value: 33.5,mm
